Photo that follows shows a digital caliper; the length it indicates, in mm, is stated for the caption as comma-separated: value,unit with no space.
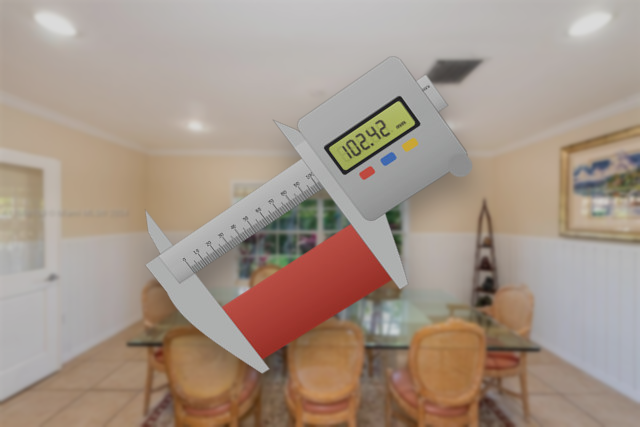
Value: 102.42,mm
